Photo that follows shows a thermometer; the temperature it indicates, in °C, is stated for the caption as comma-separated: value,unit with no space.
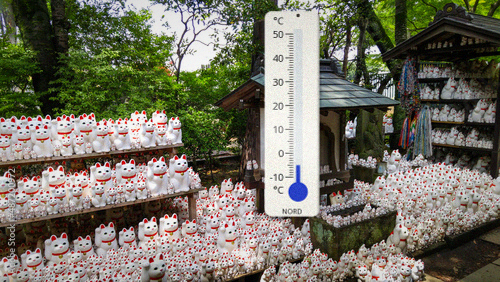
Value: -5,°C
